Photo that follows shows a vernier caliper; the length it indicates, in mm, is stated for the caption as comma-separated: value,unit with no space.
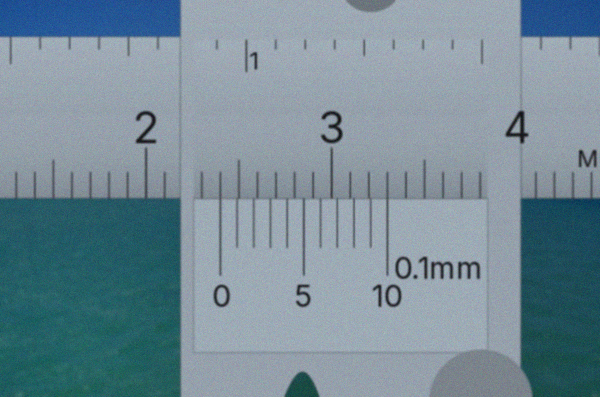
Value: 24.0,mm
